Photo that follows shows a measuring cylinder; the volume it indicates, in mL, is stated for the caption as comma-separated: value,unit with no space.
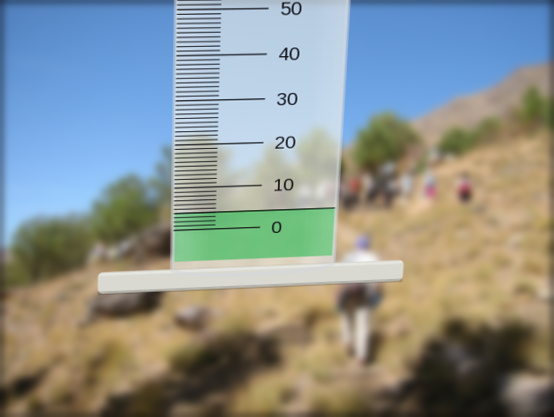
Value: 4,mL
